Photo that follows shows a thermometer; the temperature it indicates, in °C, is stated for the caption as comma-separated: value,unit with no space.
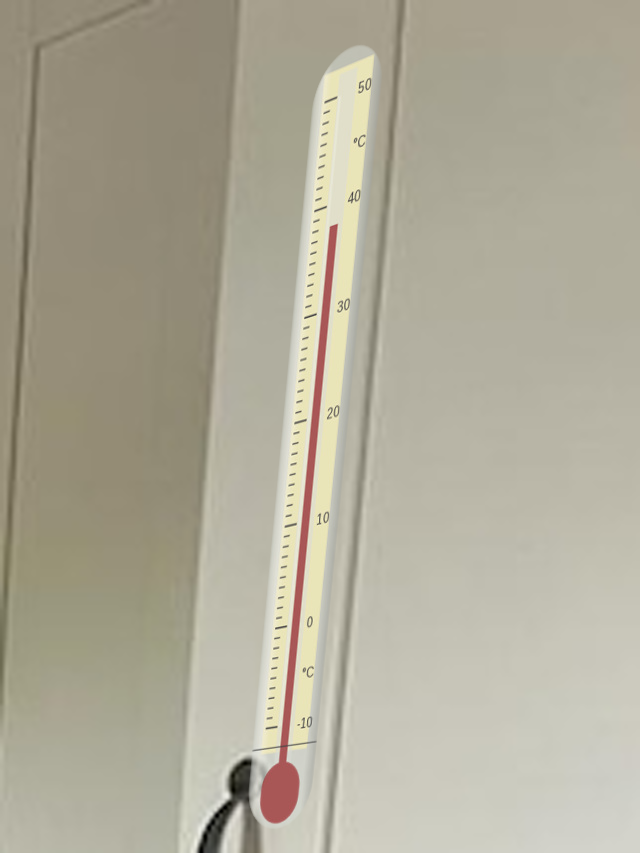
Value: 38,°C
